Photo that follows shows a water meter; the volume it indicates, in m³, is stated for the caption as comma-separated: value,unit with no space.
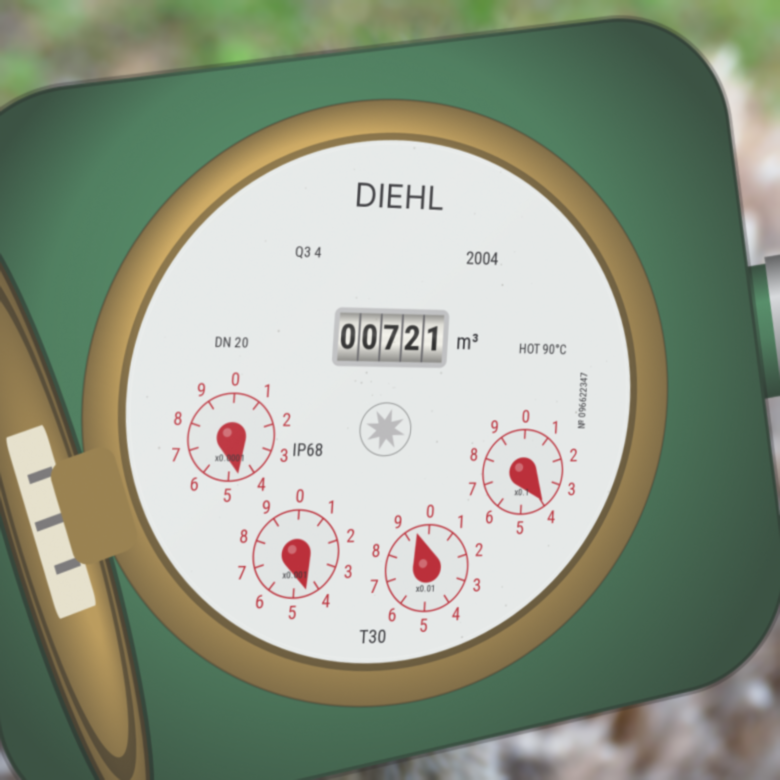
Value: 721.3944,m³
